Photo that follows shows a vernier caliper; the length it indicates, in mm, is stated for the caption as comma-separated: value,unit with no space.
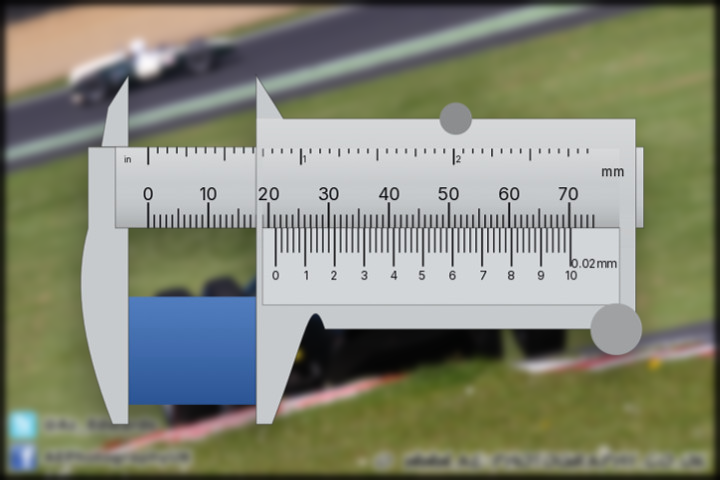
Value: 21.2,mm
